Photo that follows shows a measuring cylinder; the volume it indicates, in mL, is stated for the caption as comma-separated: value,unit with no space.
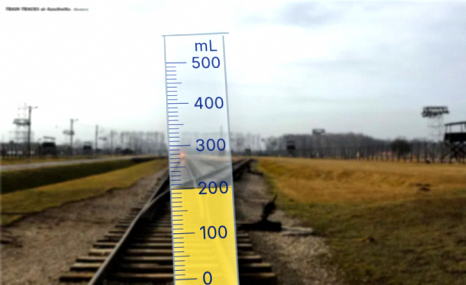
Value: 200,mL
